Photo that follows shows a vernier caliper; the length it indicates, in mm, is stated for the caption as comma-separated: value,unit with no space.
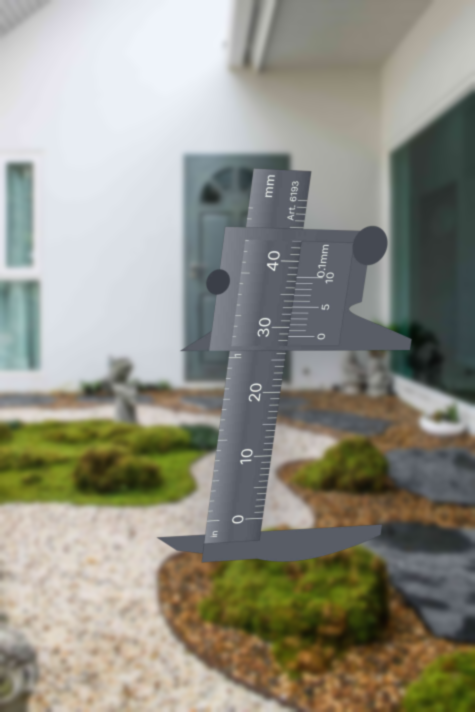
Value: 28.6,mm
